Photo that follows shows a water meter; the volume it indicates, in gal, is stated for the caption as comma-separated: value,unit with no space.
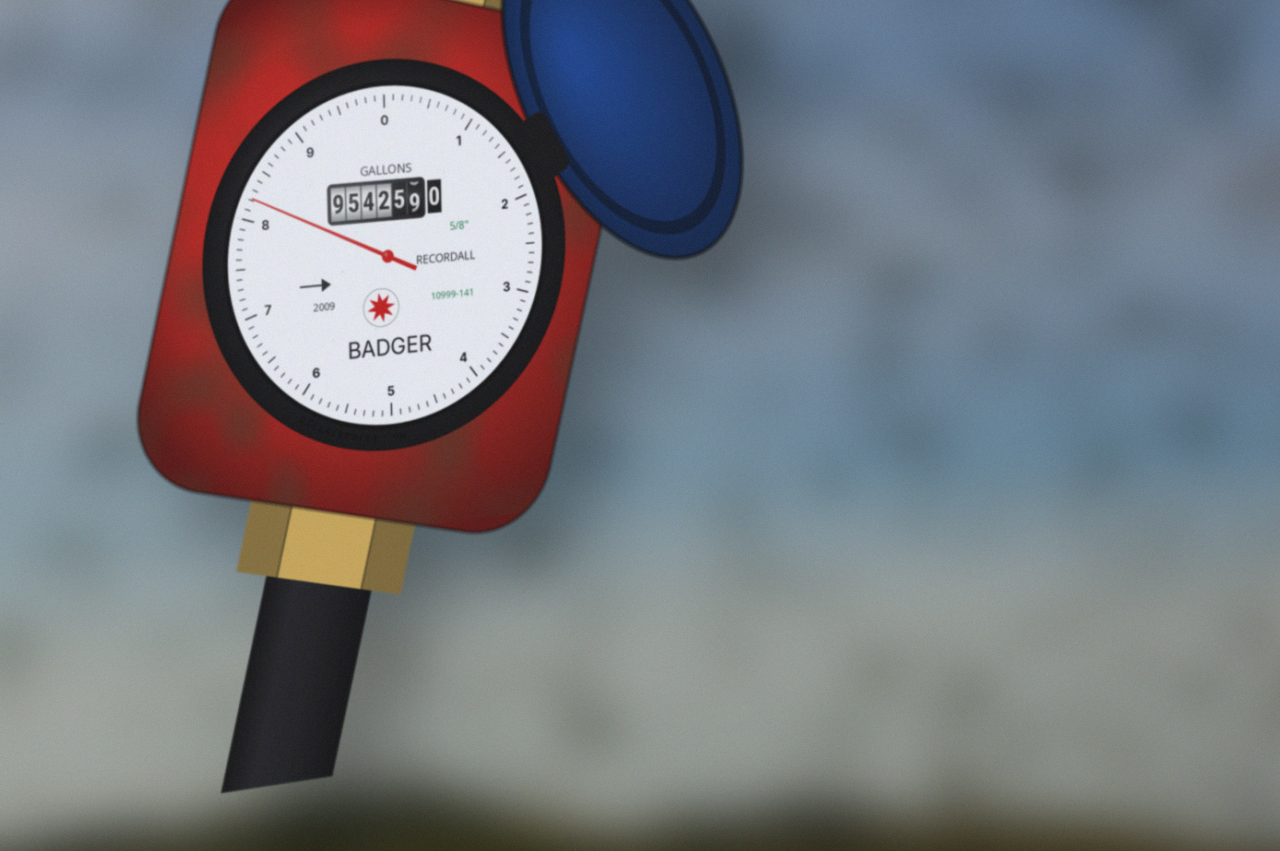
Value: 9542588.2,gal
